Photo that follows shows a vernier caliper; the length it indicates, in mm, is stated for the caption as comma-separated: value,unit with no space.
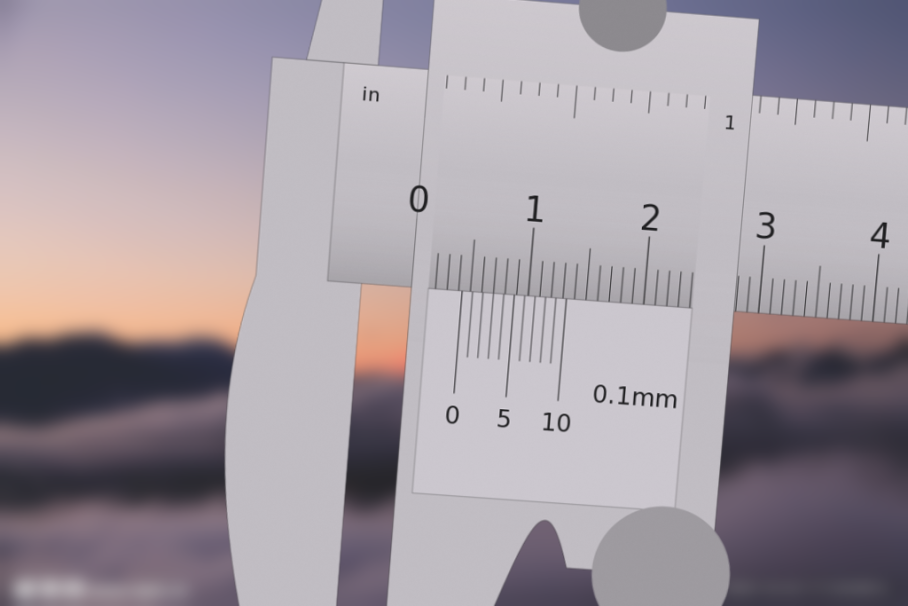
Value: 4.3,mm
